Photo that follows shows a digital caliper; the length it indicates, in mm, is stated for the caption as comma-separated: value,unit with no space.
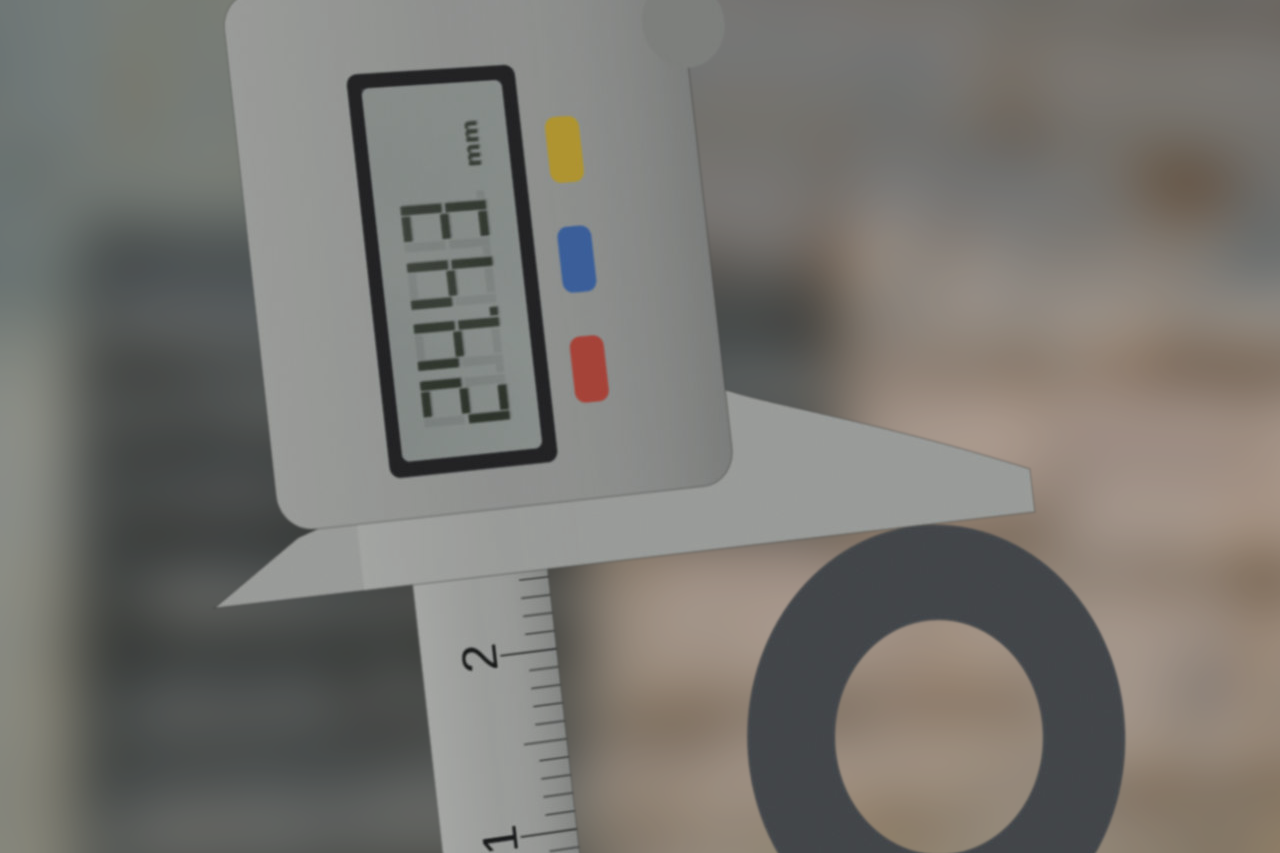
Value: 24.43,mm
